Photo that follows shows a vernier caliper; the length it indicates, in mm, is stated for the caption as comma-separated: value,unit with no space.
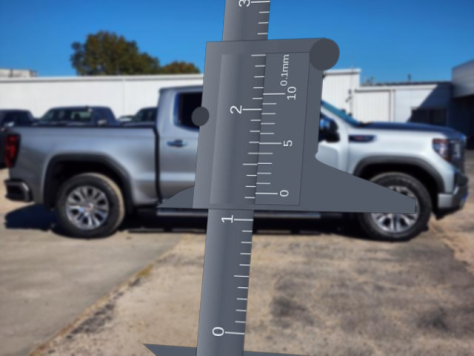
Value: 12.4,mm
